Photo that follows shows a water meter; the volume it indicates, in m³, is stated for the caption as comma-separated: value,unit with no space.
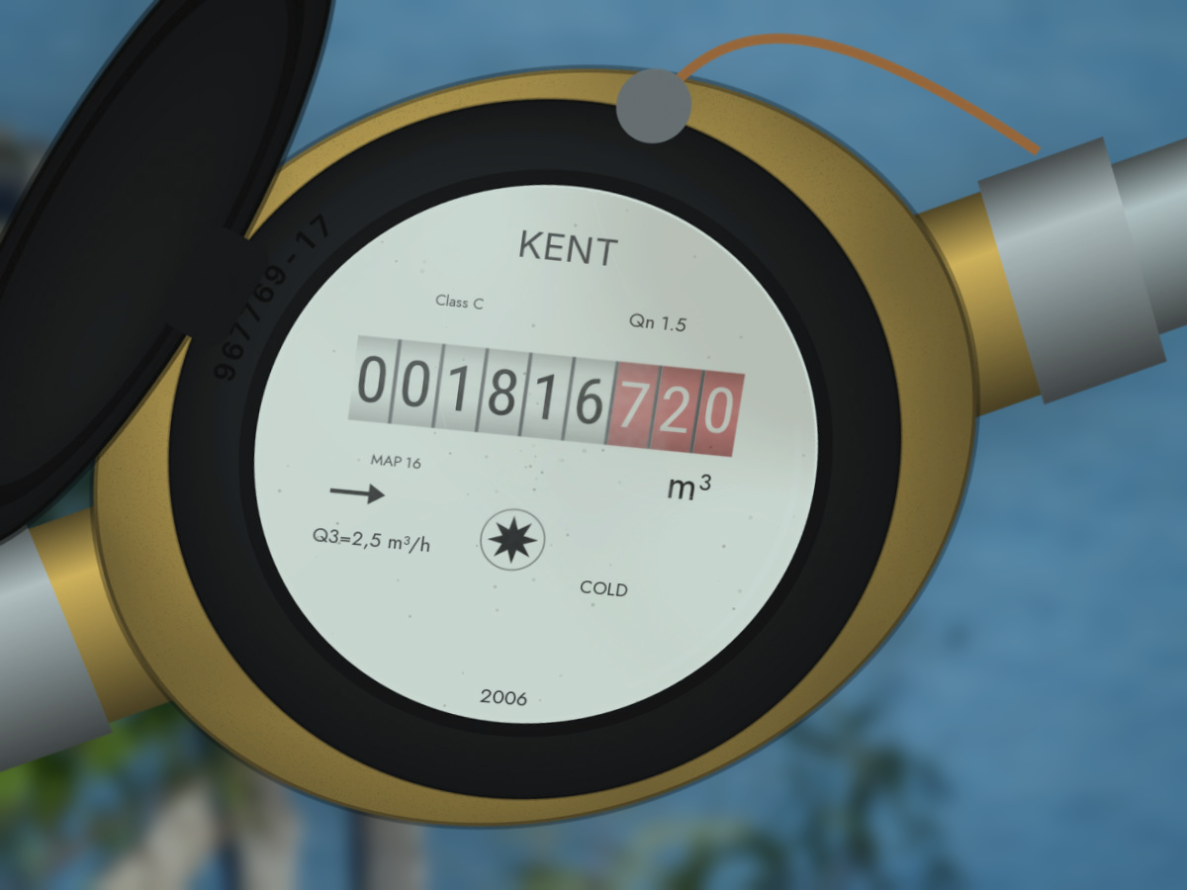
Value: 1816.720,m³
